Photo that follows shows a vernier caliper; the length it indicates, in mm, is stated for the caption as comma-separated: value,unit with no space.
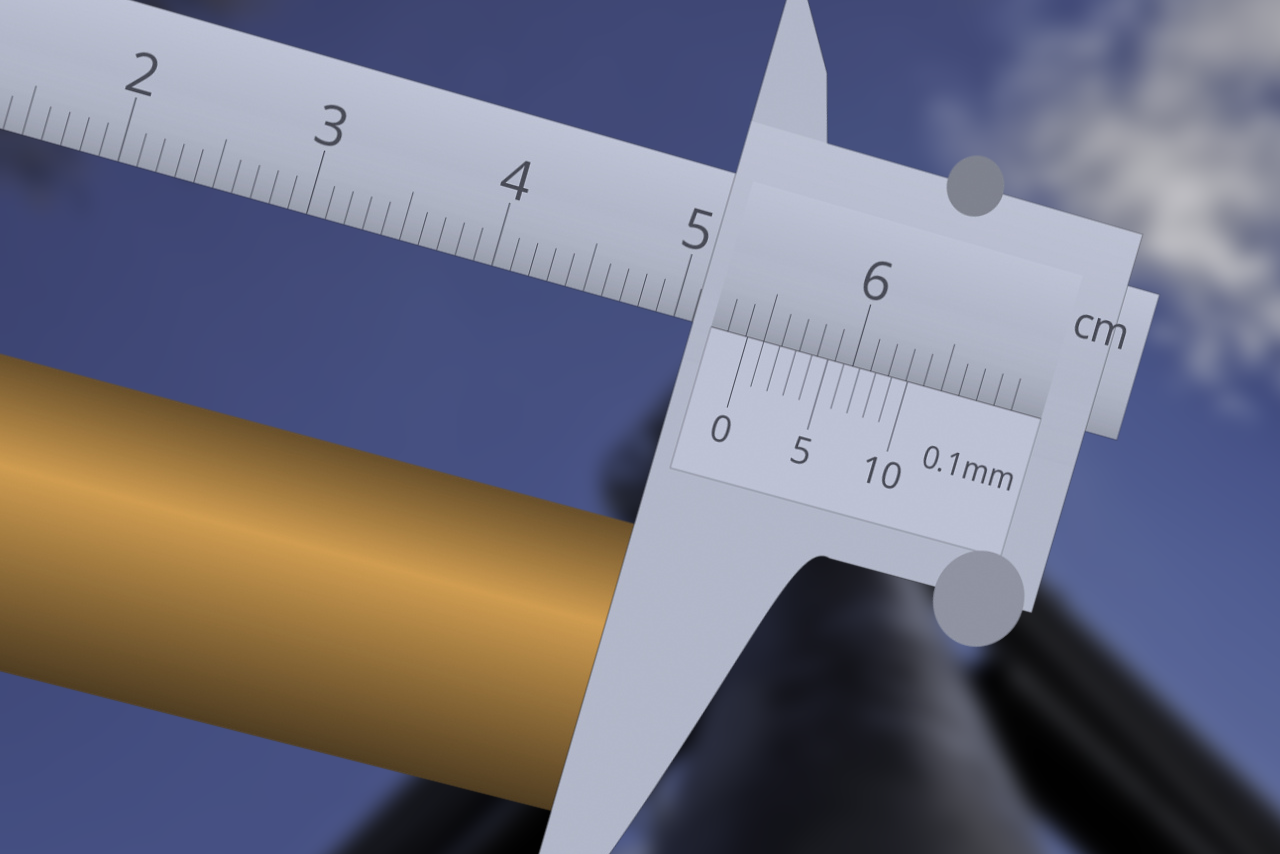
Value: 54.1,mm
